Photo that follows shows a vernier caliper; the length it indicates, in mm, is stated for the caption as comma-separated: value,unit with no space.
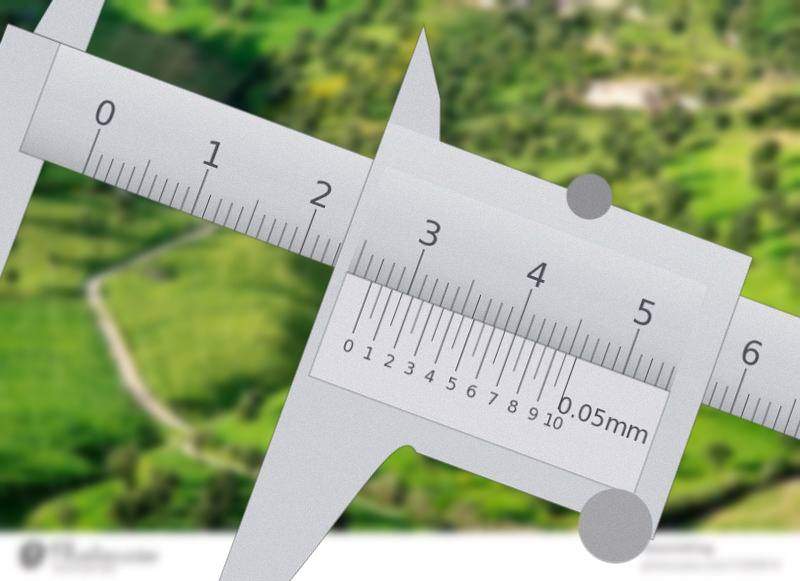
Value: 26.7,mm
